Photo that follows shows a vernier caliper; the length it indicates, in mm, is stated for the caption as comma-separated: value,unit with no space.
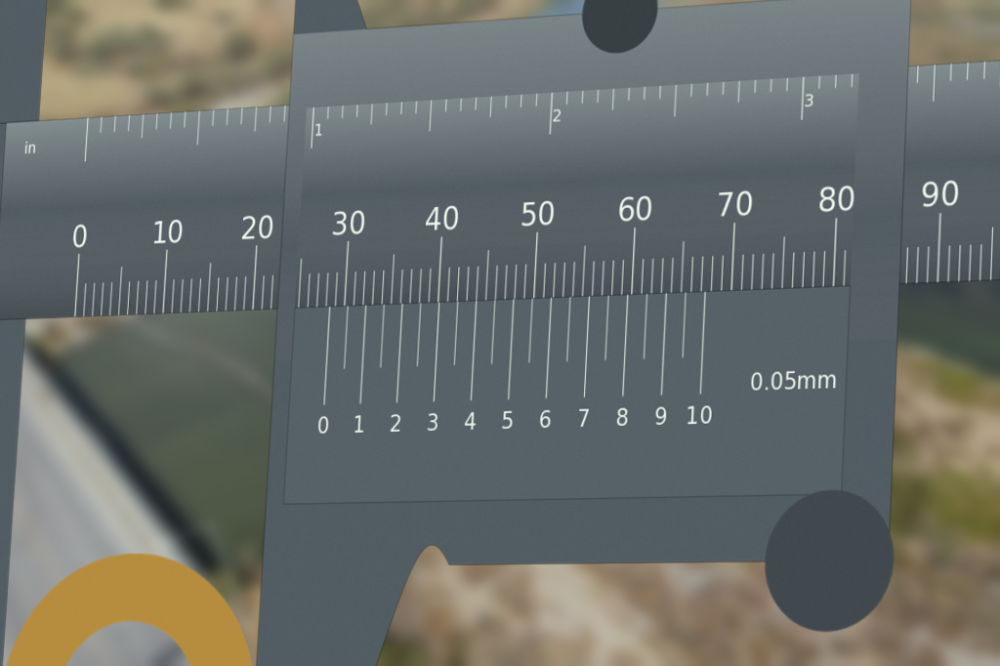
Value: 28.4,mm
